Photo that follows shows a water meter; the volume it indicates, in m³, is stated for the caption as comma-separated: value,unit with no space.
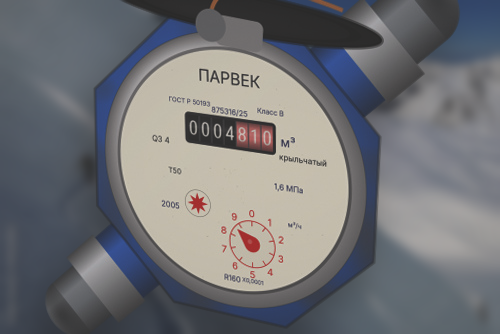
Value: 4.8108,m³
